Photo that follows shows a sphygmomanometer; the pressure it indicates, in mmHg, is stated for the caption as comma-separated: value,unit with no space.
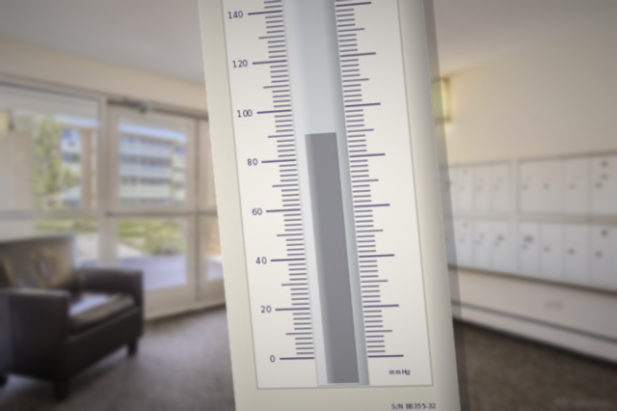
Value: 90,mmHg
